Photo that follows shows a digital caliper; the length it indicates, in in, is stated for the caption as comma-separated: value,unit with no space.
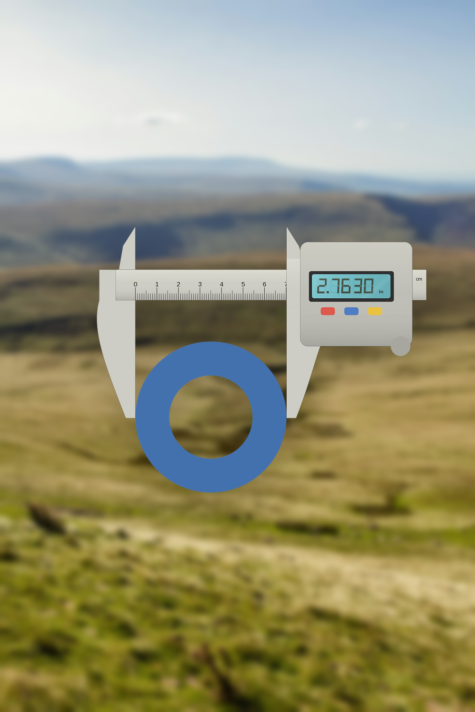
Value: 2.7630,in
